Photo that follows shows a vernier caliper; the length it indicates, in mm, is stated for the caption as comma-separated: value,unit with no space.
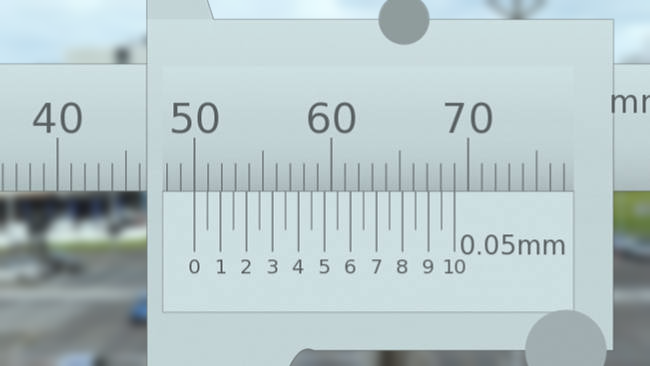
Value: 50.0,mm
